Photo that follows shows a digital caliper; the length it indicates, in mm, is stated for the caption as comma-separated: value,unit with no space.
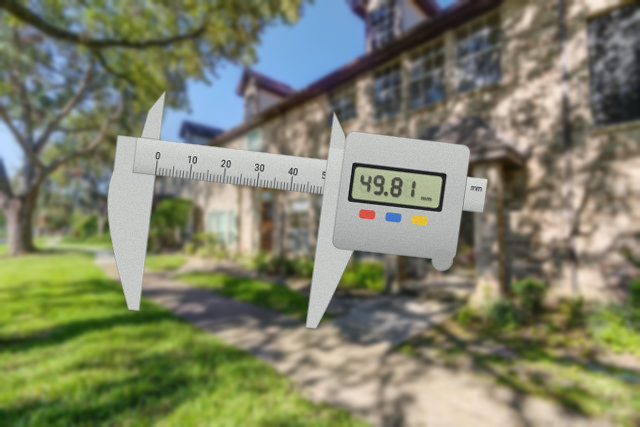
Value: 49.81,mm
